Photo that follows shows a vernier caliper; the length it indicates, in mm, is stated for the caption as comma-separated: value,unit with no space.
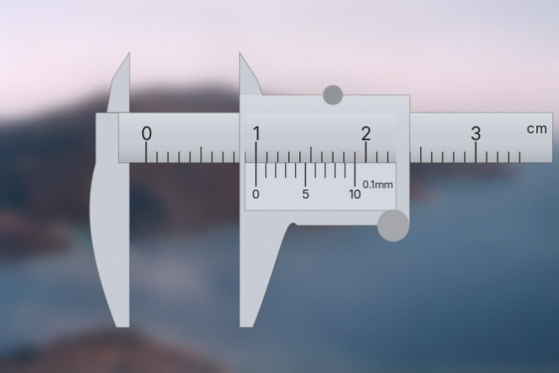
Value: 10.0,mm
